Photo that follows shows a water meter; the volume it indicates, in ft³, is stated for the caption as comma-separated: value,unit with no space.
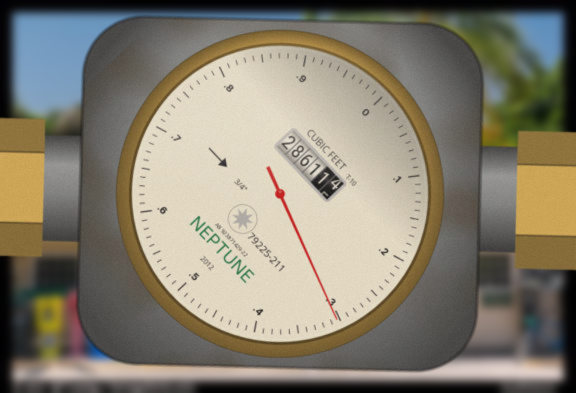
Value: 286114.30,ft³
